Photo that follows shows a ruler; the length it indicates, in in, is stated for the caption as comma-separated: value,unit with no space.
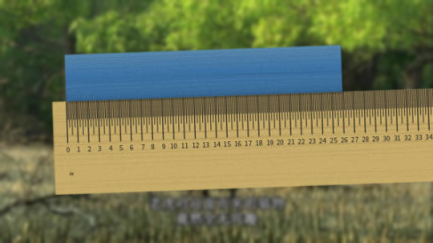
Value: 26,in
